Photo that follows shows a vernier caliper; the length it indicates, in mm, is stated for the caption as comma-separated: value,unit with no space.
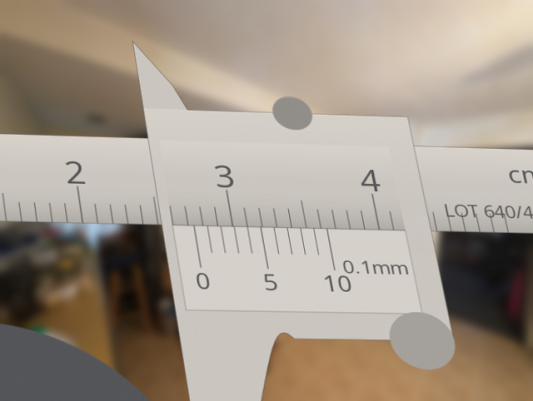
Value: 27.4,mm
